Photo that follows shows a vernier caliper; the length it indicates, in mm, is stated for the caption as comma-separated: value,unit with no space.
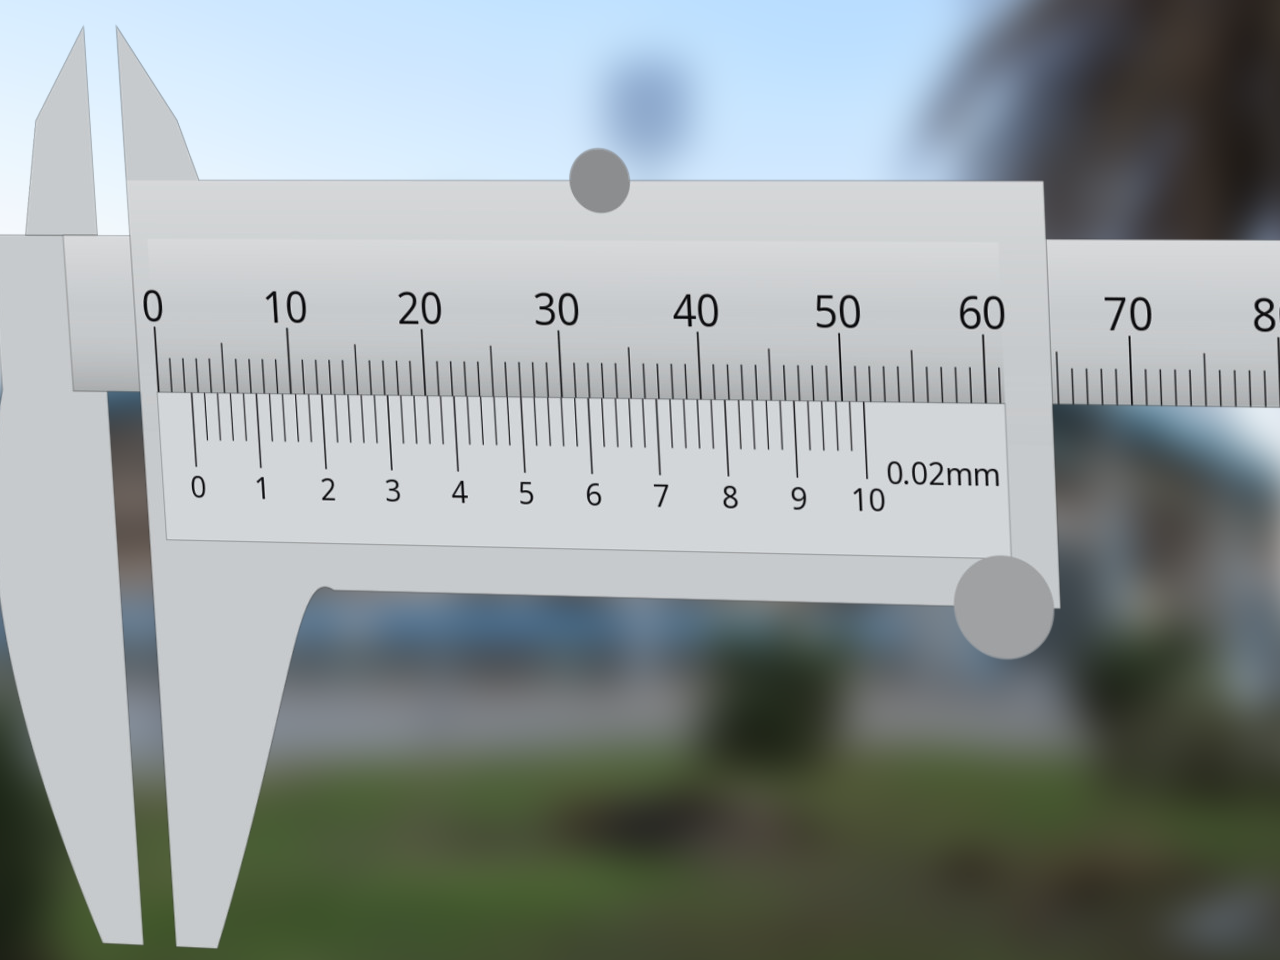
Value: 2.5,mm
